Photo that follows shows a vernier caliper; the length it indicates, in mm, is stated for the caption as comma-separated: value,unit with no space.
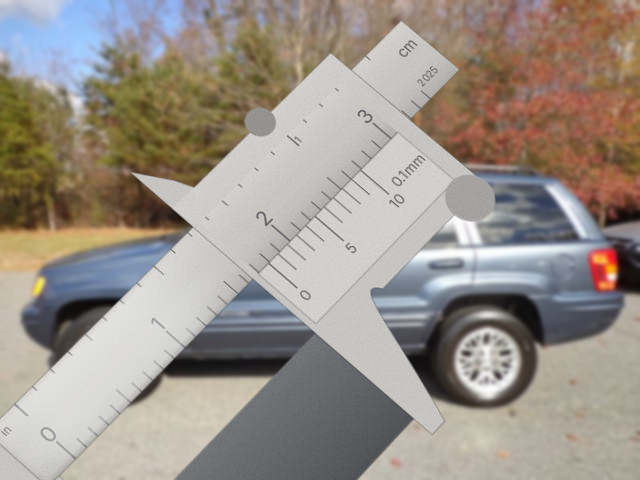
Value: 17.9,mm
